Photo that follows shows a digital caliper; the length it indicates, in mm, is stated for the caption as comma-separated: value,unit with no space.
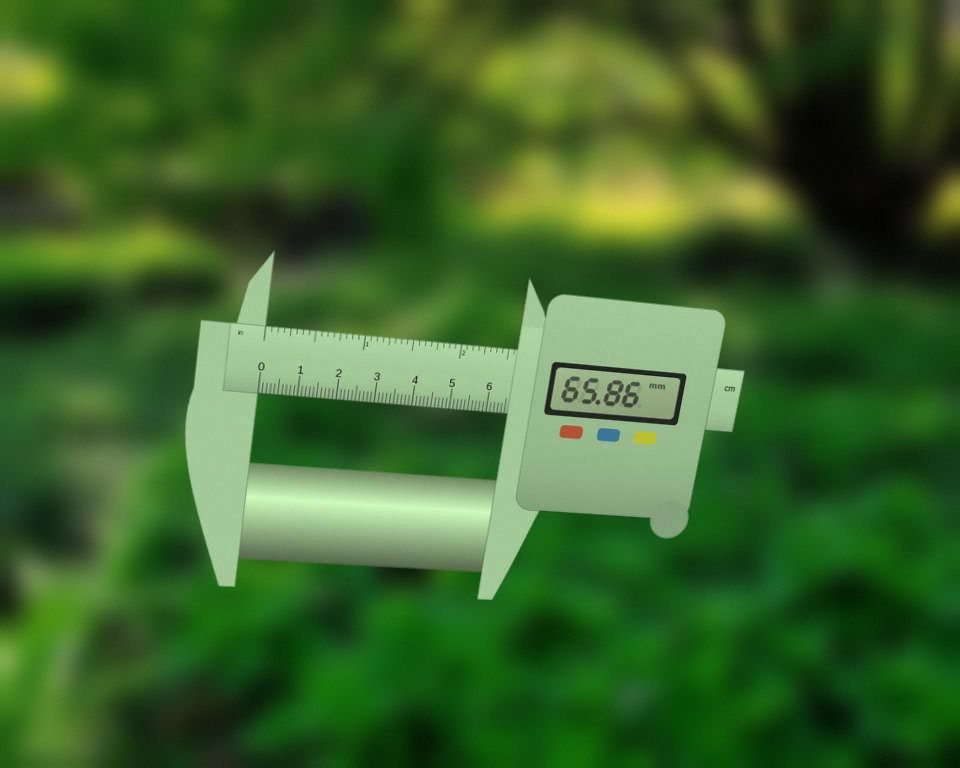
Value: 65.86,mm
